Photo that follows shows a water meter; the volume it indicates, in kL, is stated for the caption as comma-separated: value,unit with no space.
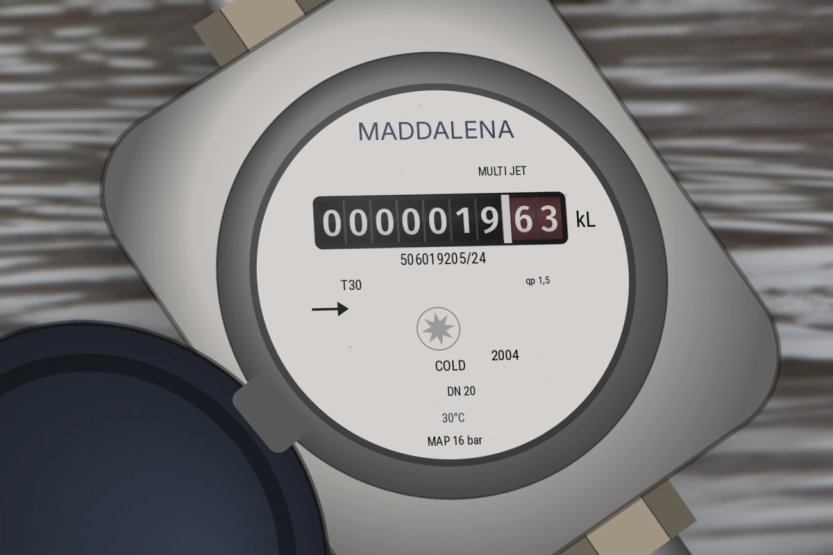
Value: 19.63,kL
